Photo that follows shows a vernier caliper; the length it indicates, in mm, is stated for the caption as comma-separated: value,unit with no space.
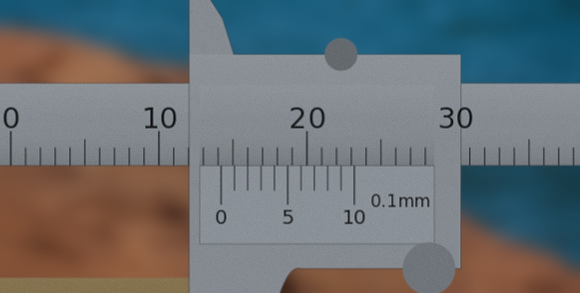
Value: 14.2,mm
